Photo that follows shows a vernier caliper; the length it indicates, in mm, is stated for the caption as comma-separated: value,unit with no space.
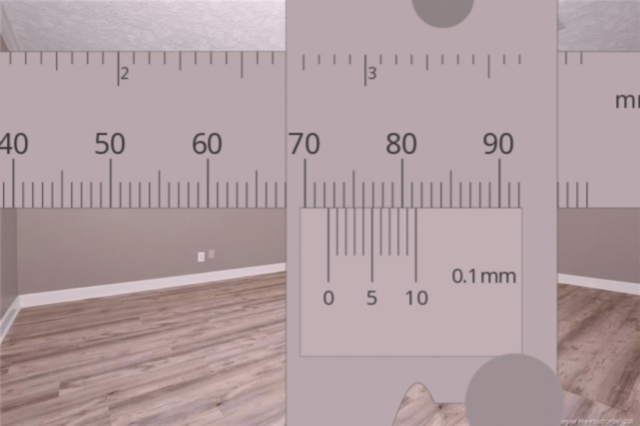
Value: 72.4,mm
